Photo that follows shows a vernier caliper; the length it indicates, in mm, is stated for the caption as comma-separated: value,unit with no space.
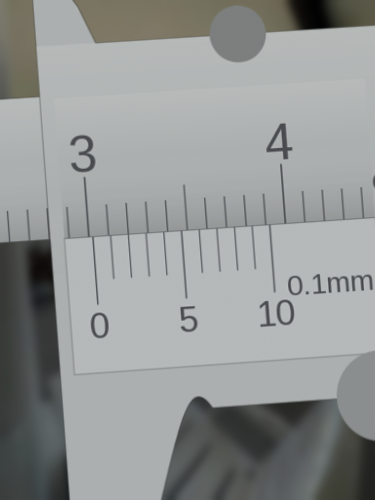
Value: 30.2,mm
